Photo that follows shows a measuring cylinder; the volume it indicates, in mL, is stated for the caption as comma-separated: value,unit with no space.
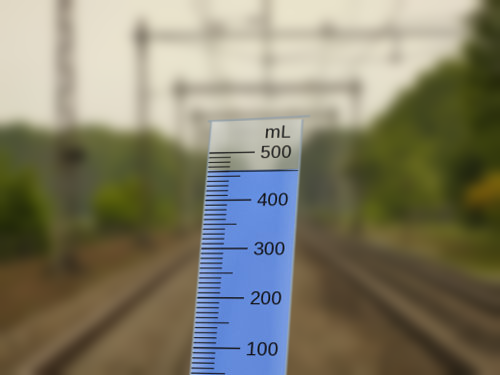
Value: 460,mL
